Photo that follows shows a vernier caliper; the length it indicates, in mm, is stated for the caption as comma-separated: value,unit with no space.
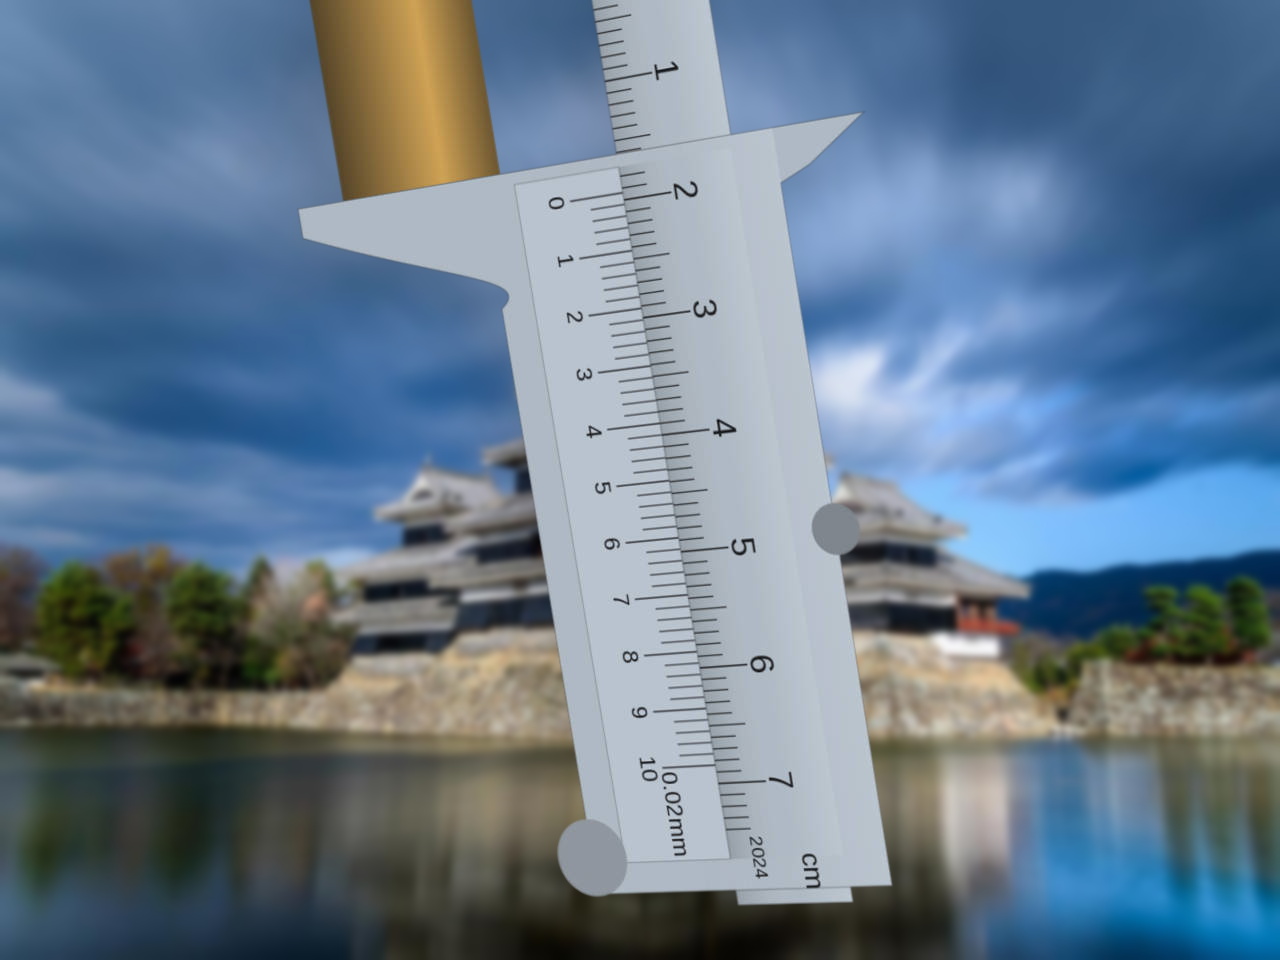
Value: 19.4,mm
